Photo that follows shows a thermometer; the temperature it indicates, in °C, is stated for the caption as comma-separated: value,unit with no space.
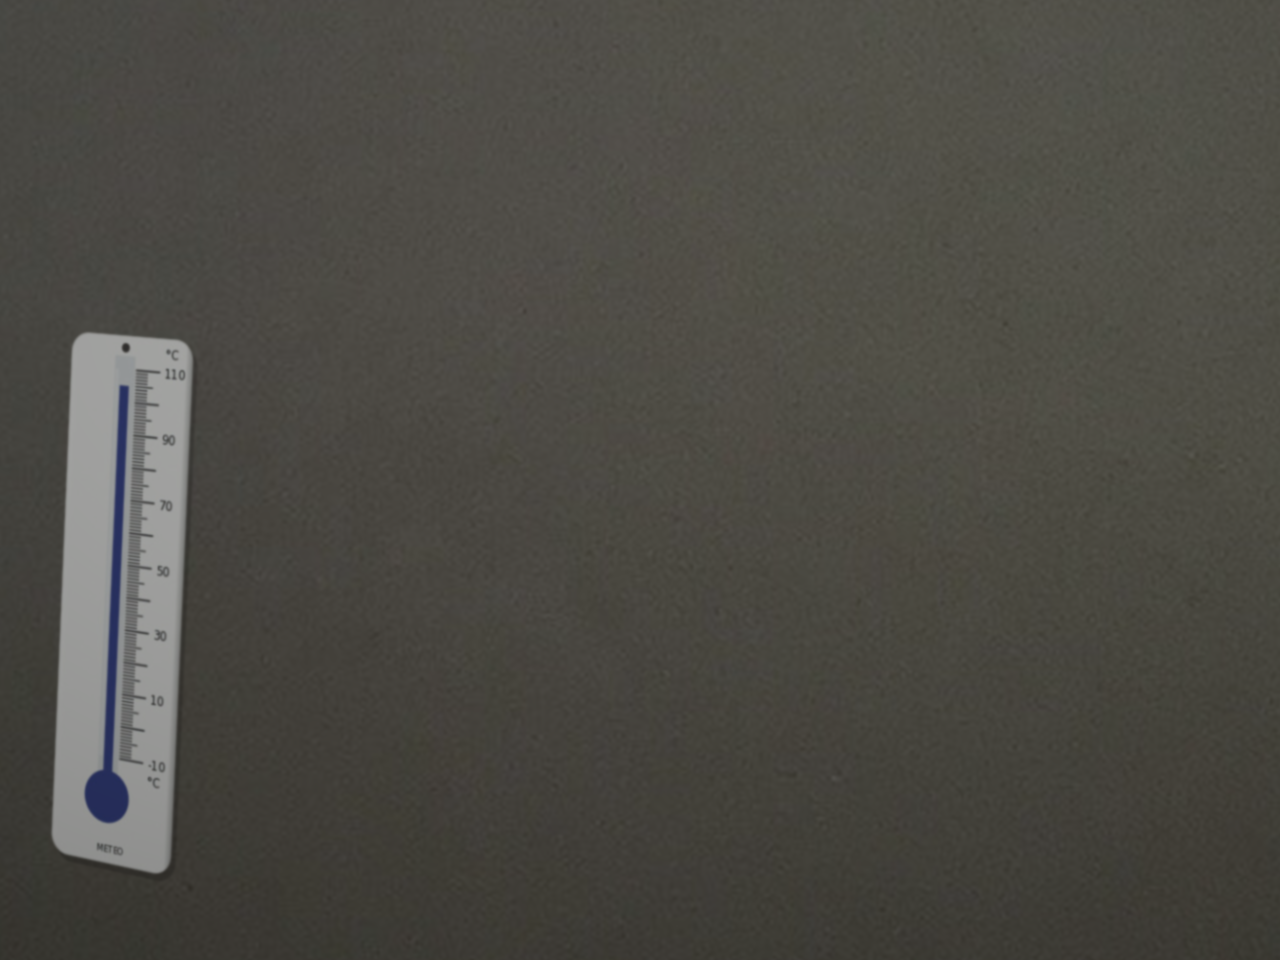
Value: 105,°C
